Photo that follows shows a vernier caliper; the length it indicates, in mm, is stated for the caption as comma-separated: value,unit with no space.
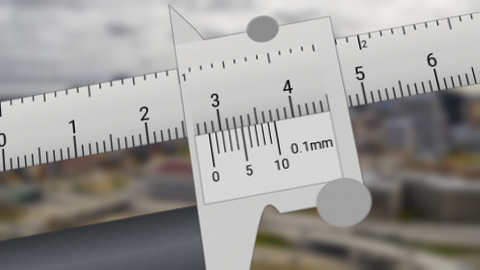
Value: 28.4,mm
